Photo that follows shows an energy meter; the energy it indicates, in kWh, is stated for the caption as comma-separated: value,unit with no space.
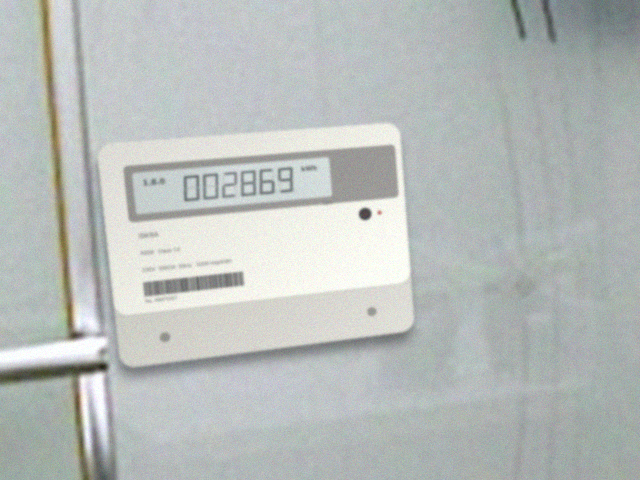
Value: 2869,kWh
